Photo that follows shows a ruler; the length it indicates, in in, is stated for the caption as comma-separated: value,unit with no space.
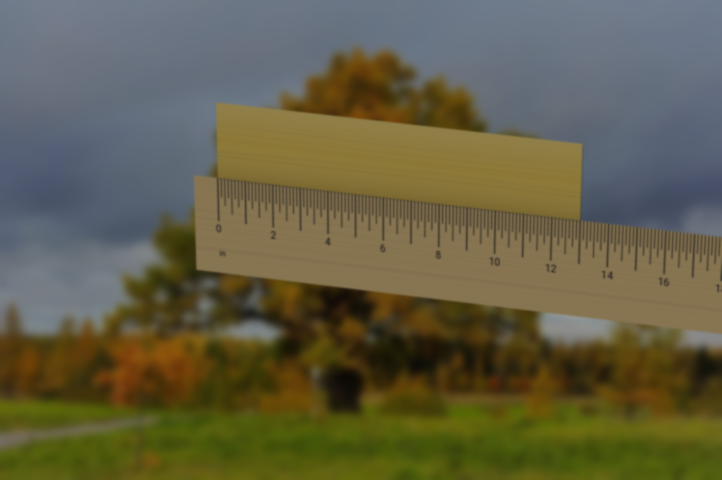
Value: 13,in
